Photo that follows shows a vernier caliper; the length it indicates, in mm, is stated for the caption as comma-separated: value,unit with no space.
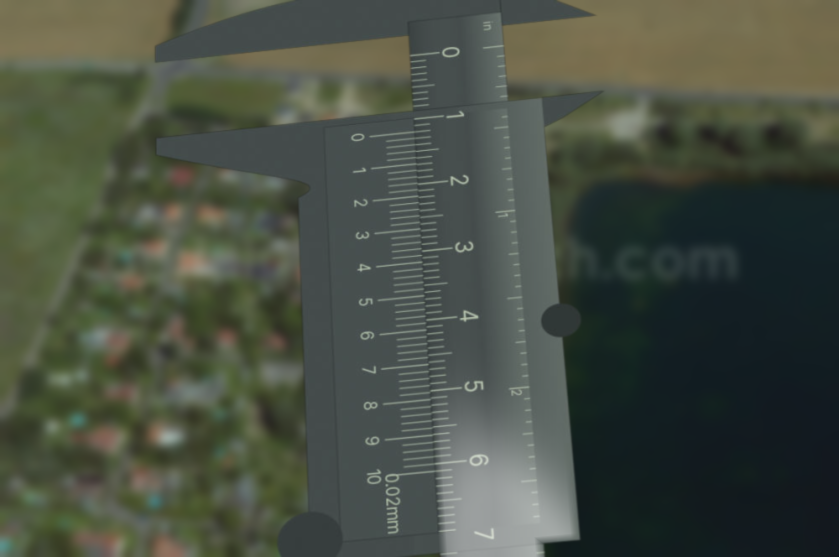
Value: 12.0,mm
